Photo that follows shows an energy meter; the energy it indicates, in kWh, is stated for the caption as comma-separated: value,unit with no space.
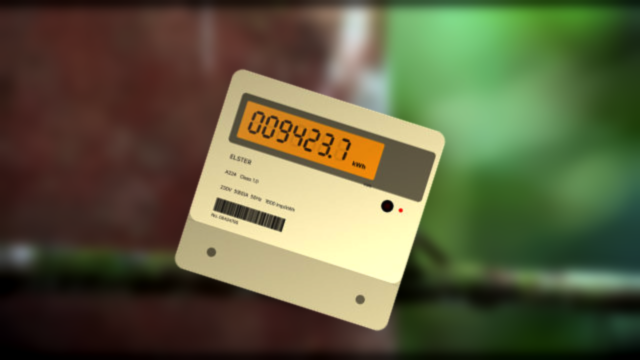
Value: 9423.7,kWh
